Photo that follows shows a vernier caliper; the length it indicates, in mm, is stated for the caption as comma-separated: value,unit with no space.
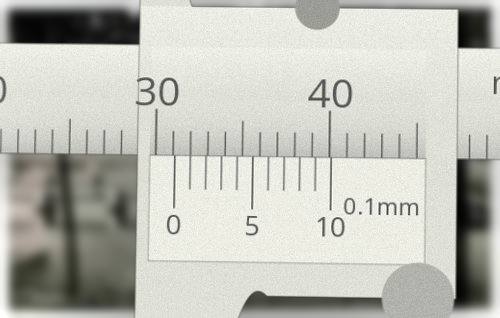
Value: 31.1,mm
